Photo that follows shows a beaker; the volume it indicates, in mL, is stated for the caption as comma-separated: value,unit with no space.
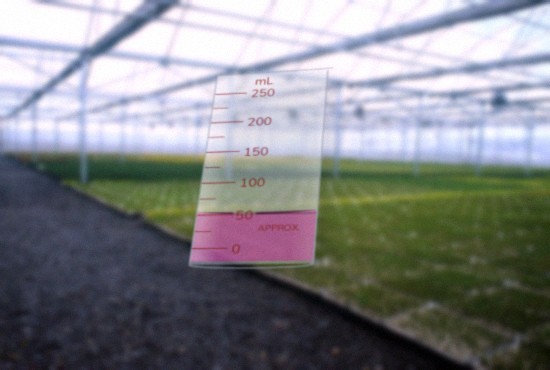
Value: 50,mL
